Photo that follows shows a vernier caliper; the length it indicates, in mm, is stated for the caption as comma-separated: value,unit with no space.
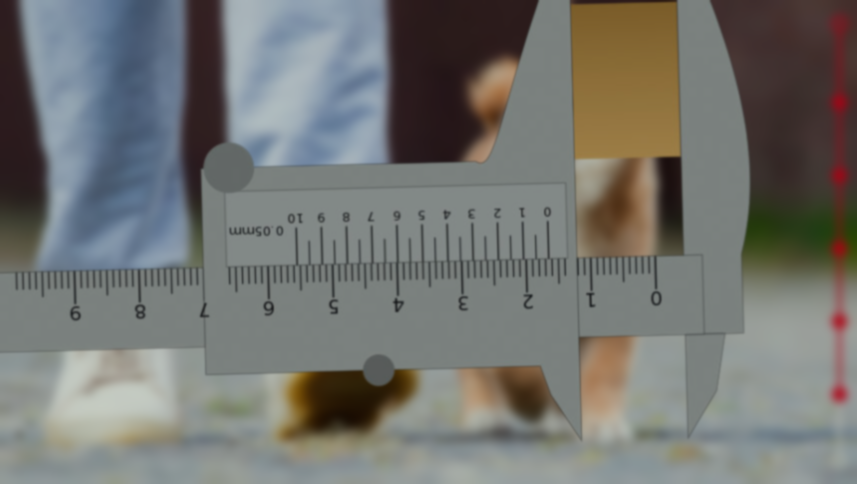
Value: 16.5,mm
